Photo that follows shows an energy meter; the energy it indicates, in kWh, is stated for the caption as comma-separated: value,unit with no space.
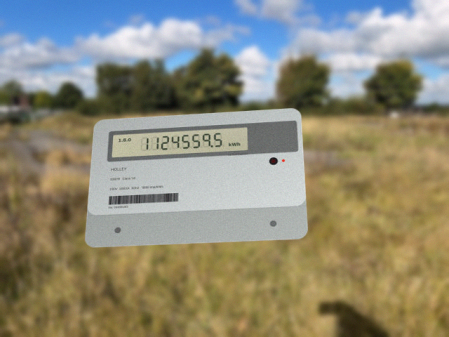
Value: 1124559.5,kWh
